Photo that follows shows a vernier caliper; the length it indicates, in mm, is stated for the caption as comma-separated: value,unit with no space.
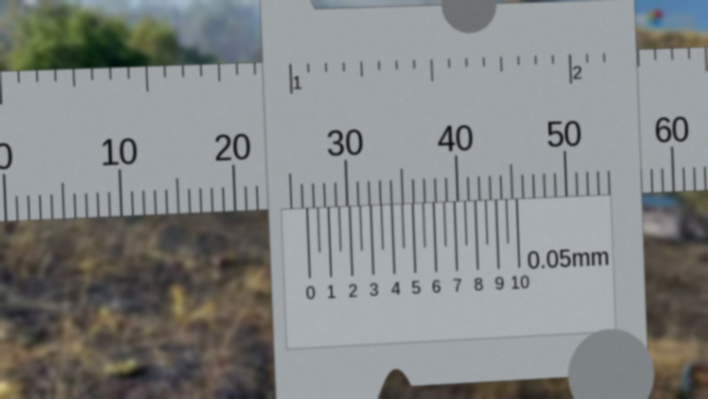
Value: 26.4,mm
